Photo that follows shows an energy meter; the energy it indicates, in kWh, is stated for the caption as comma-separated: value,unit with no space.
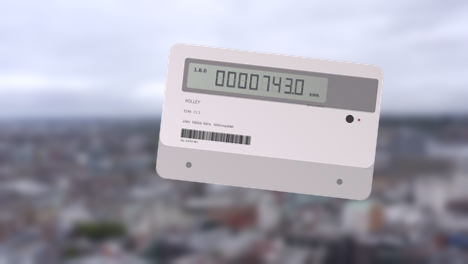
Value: 743.0,kWh
